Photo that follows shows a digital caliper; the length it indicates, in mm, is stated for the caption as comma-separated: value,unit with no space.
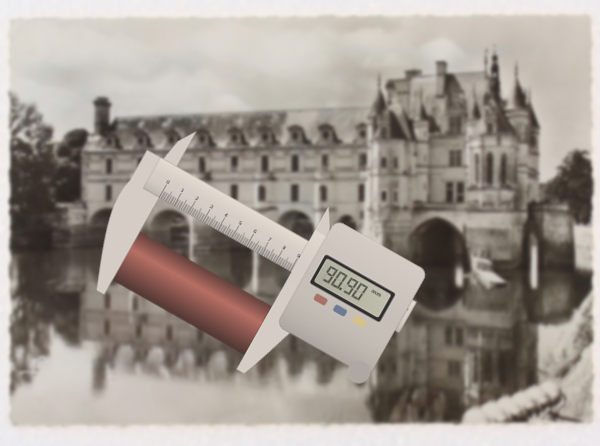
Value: 90.90,mm
